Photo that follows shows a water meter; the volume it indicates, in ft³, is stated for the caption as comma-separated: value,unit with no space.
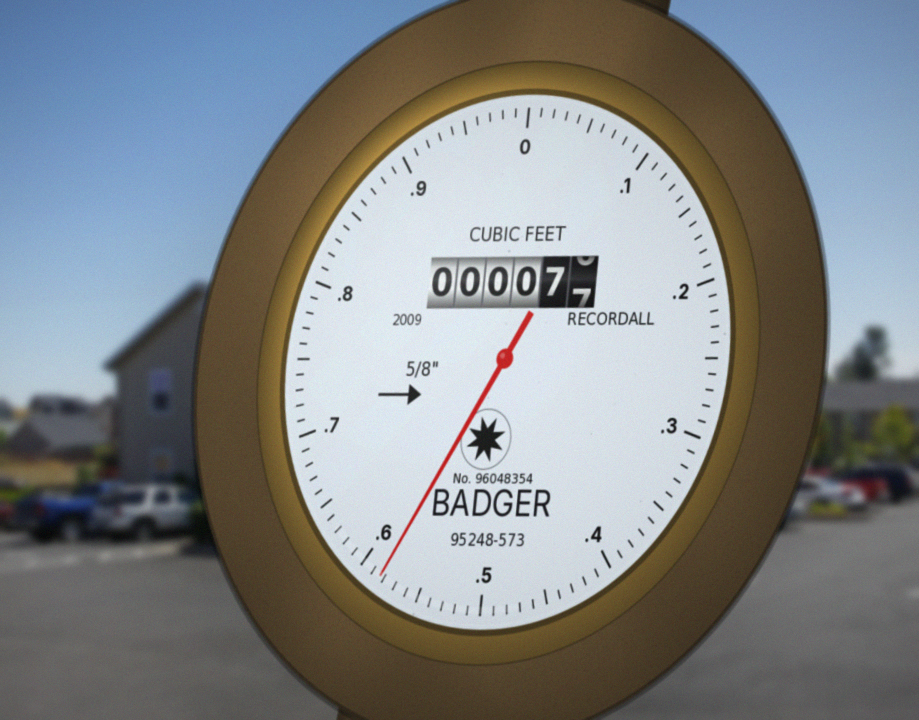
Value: 76.58,ft³
